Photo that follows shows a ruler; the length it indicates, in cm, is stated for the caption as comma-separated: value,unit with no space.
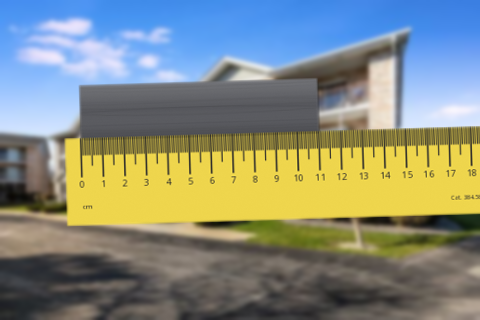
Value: 11,cm
